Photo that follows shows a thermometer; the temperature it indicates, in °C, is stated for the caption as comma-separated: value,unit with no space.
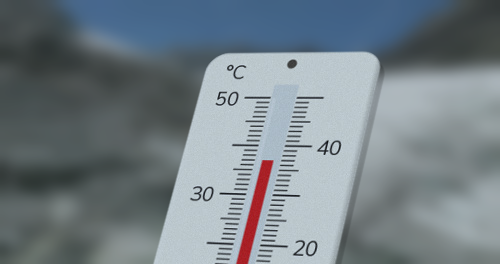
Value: 37,°C
